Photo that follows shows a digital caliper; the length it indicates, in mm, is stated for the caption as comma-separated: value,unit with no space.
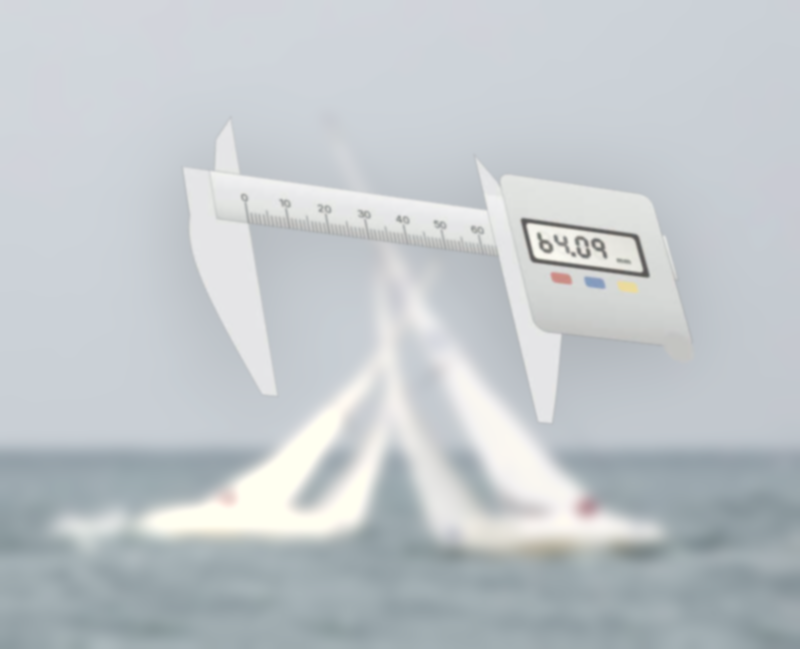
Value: 64.09,mm
